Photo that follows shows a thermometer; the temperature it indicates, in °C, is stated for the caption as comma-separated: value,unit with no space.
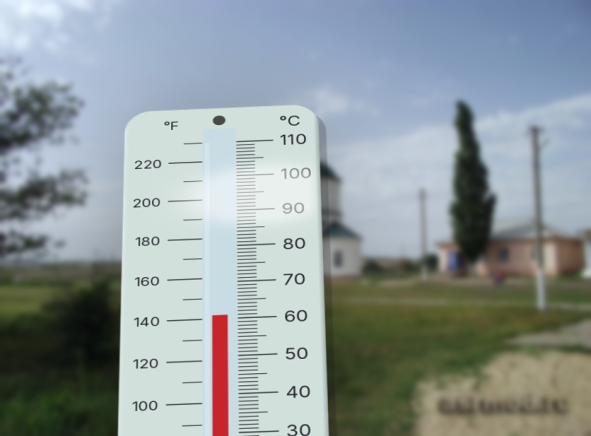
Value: 61,°C
